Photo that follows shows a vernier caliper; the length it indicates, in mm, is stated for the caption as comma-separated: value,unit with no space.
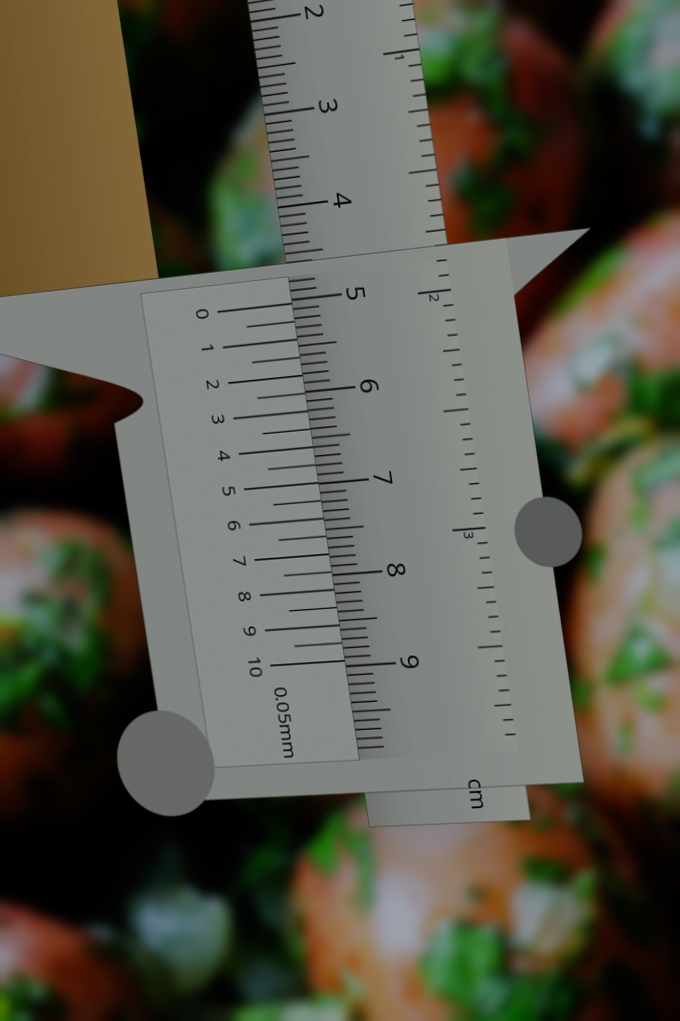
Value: 50.4,mm
